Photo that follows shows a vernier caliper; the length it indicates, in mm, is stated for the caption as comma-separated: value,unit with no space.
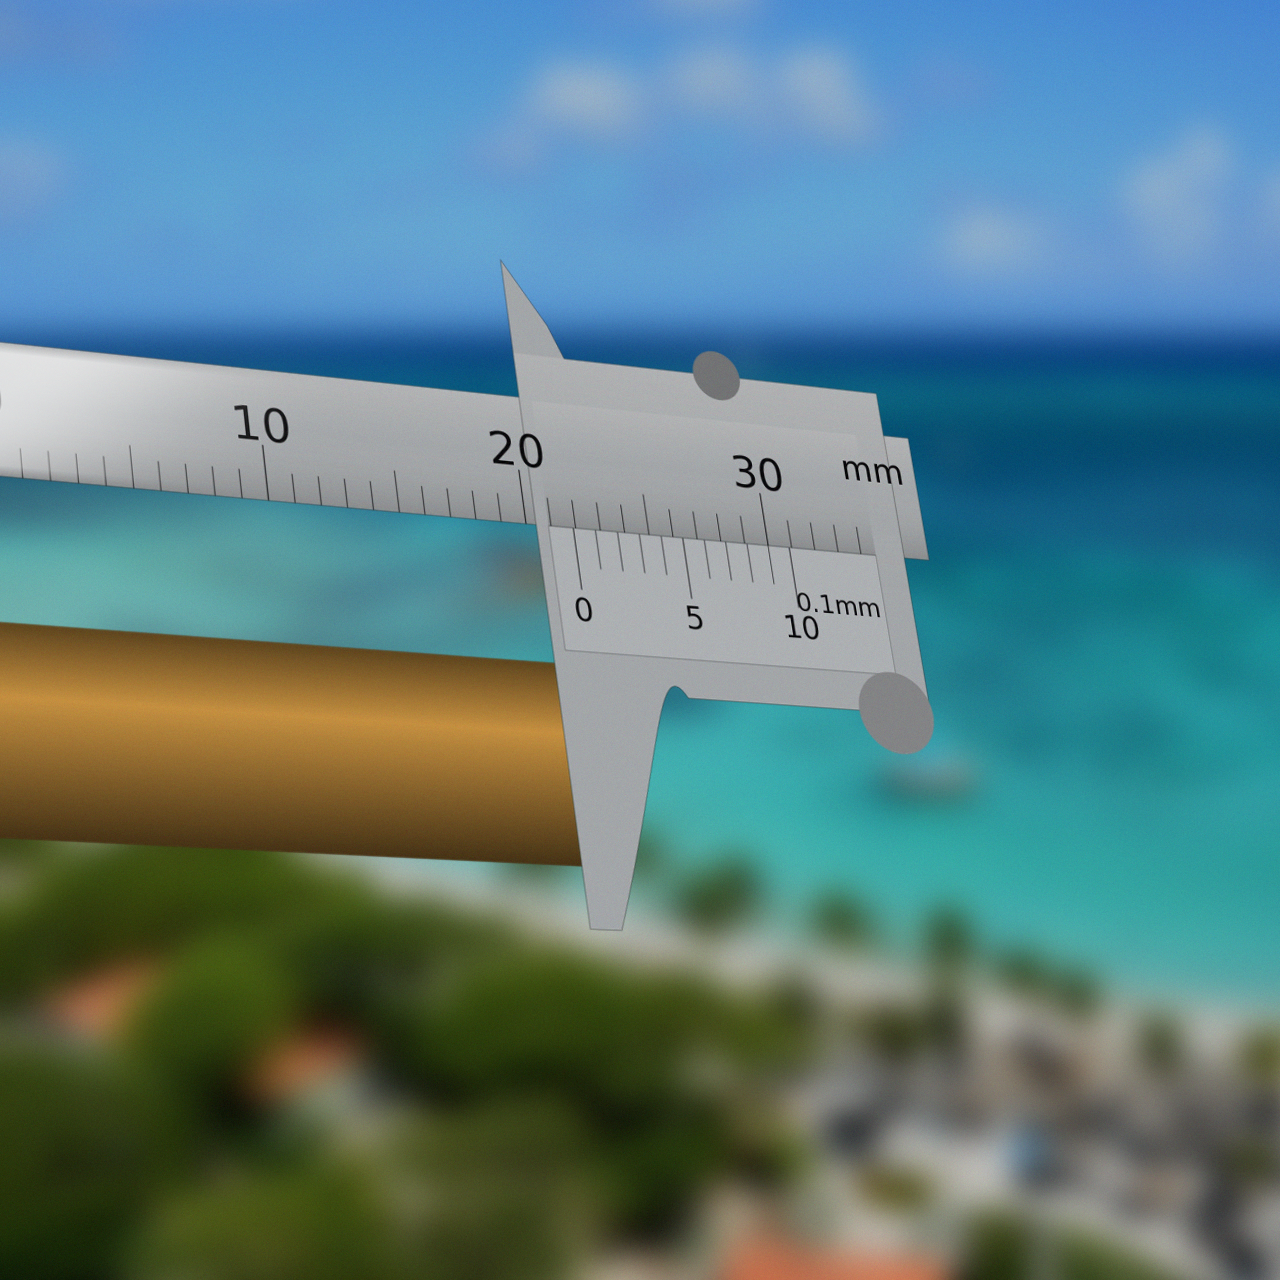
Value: 21.9,mm
